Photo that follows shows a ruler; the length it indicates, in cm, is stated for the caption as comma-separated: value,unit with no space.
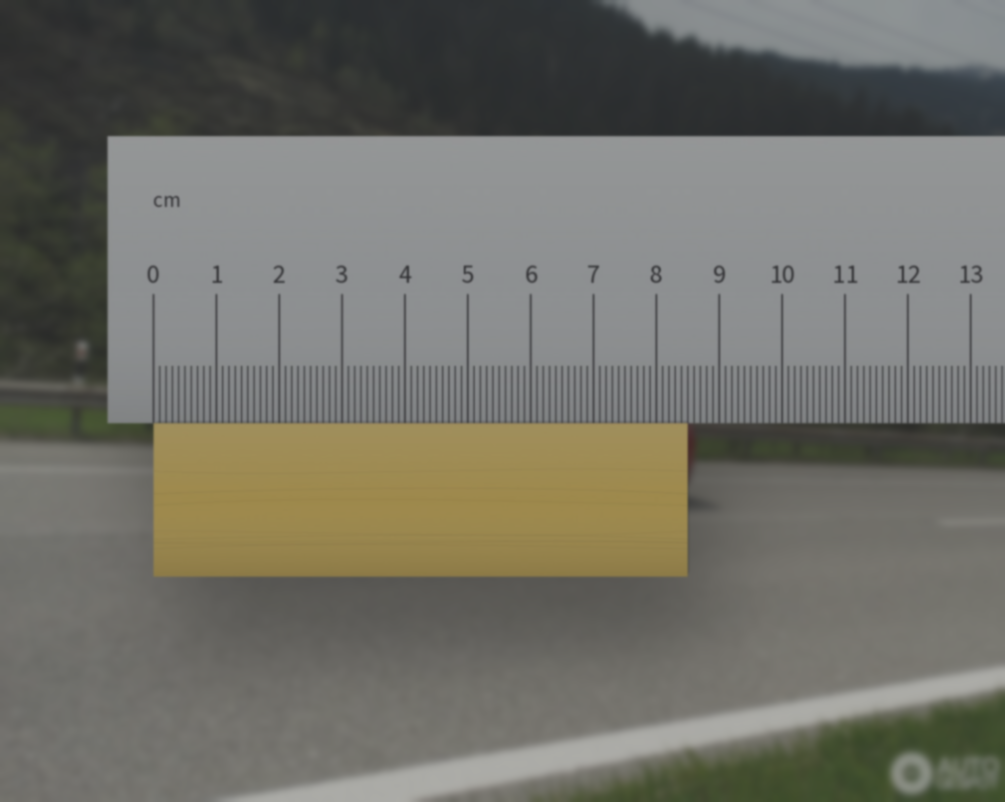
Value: 8.5,cm
